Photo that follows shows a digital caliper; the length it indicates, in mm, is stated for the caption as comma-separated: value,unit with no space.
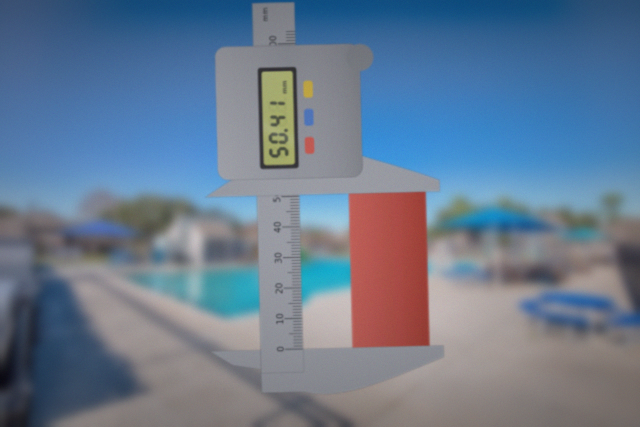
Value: 50.41,mm
